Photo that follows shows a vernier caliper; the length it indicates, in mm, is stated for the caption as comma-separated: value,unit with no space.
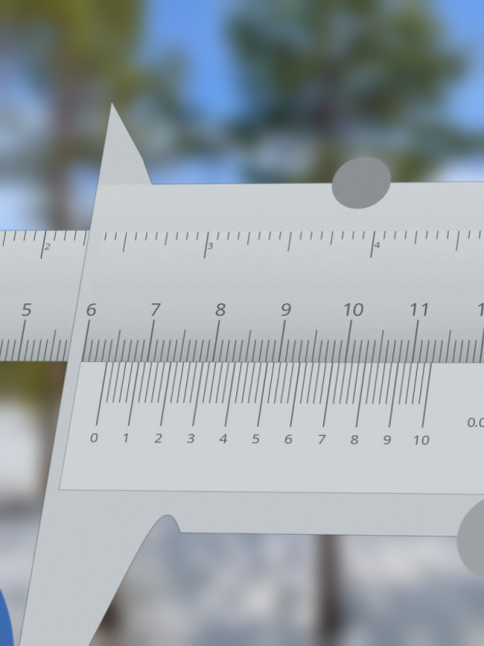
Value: 63.8,mm
